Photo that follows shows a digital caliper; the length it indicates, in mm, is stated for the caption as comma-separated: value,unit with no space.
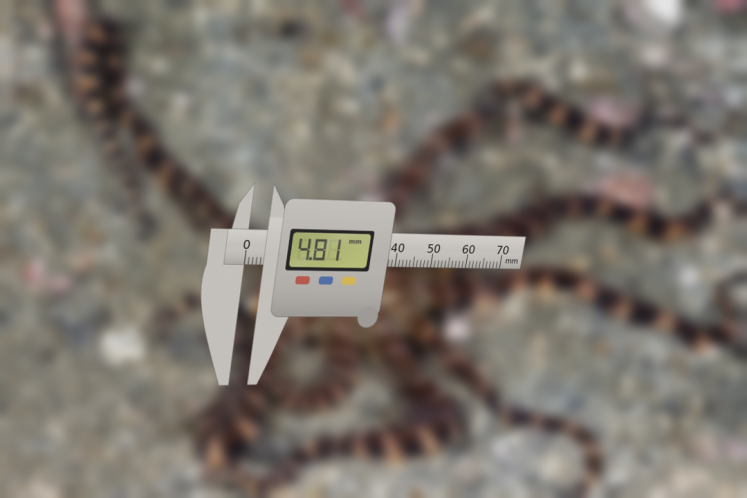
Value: 4.81,mm
